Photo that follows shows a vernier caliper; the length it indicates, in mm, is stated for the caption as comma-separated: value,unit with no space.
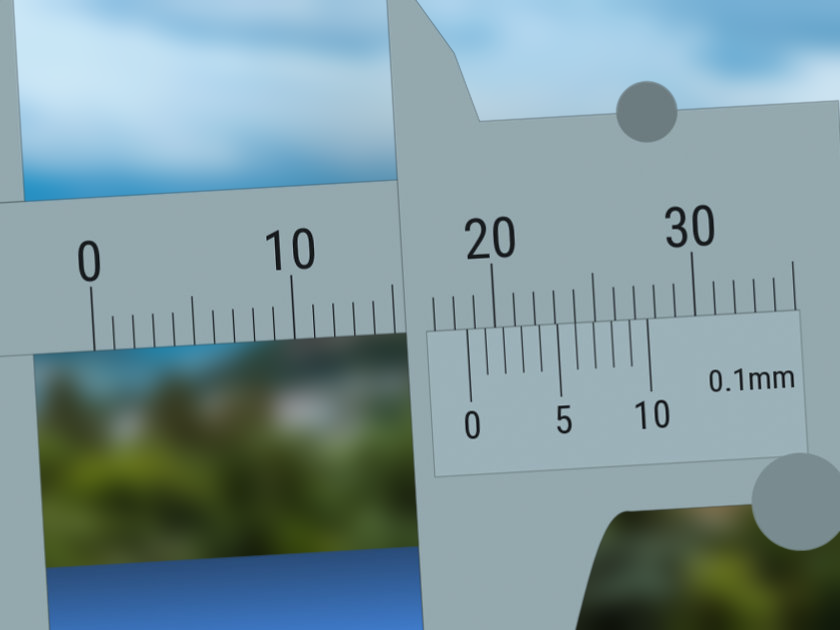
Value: 18.6,mm
